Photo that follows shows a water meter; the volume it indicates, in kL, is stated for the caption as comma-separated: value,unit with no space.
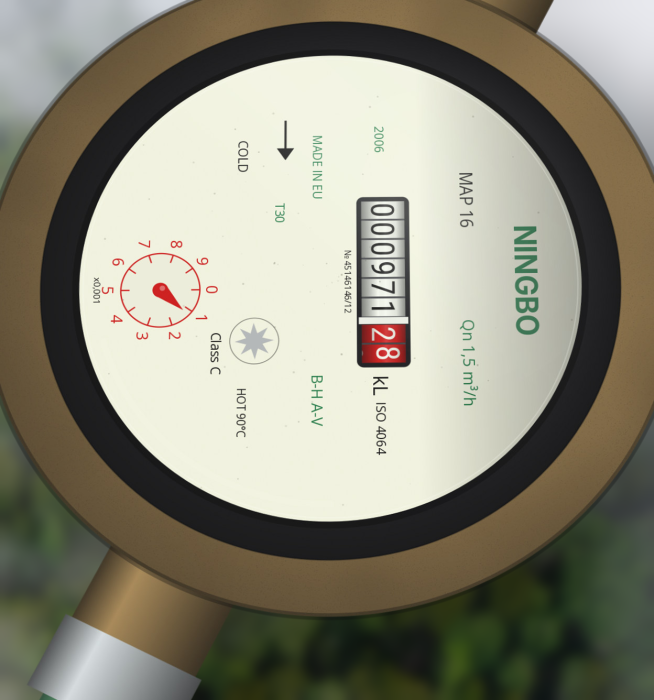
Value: 971.281,kL
